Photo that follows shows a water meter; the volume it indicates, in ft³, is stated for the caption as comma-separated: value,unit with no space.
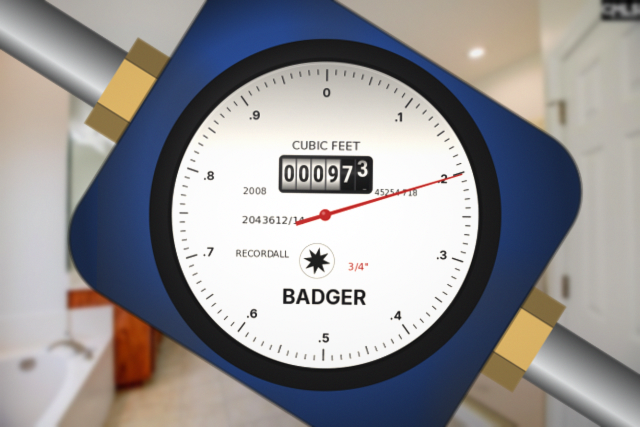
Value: 973.20,ft³
